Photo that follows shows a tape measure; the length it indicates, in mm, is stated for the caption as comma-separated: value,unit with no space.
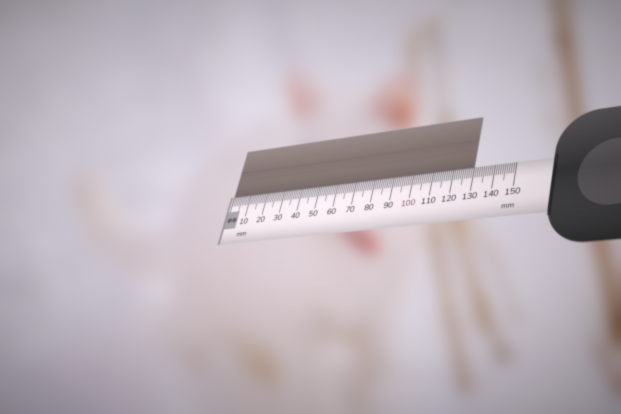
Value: 130,mm
